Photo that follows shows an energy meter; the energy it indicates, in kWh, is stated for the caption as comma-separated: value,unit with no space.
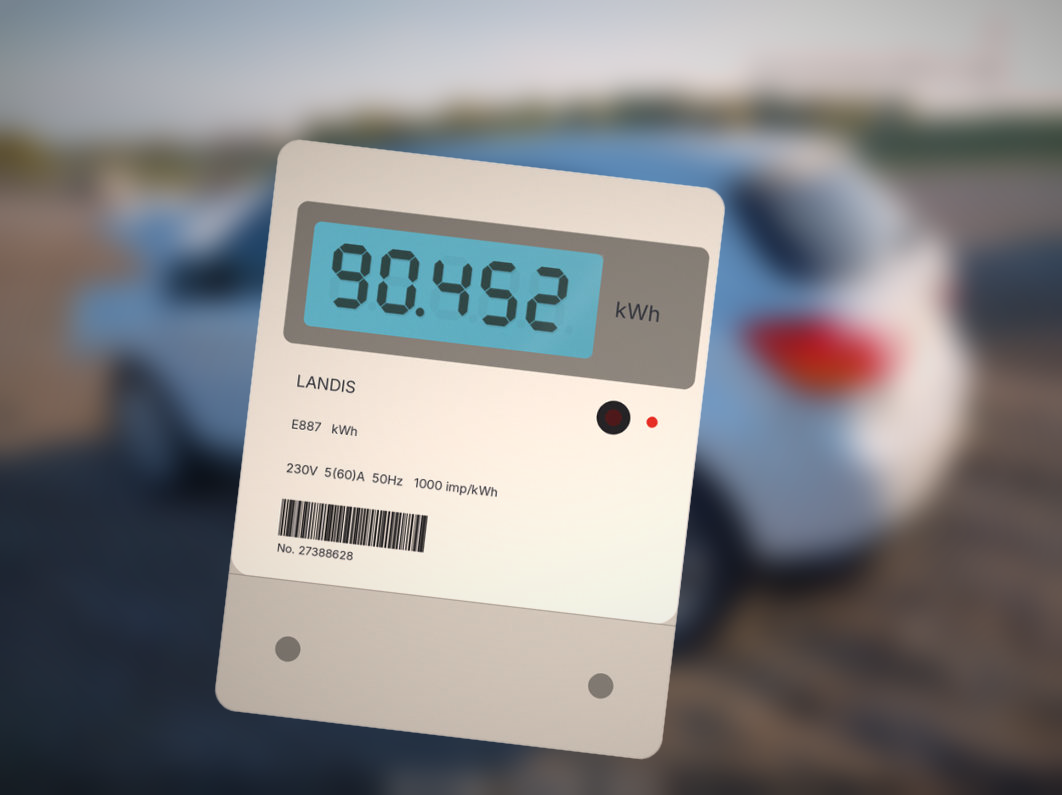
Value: 90.452,kWh
